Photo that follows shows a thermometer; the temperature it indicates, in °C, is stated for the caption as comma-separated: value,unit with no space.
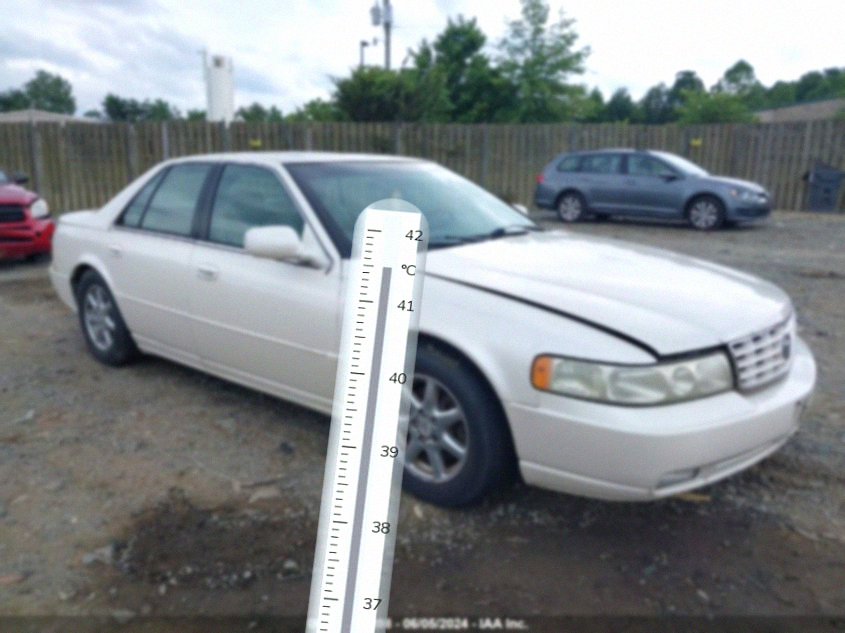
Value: 41.5,°C
